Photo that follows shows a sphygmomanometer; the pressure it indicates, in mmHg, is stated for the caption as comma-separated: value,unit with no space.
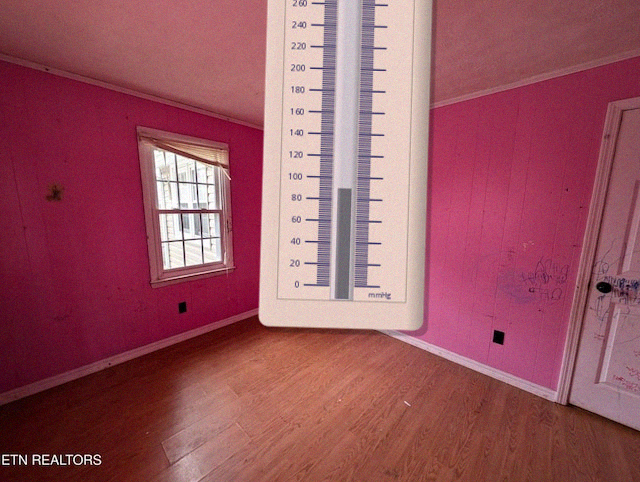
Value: 90,mmHg
